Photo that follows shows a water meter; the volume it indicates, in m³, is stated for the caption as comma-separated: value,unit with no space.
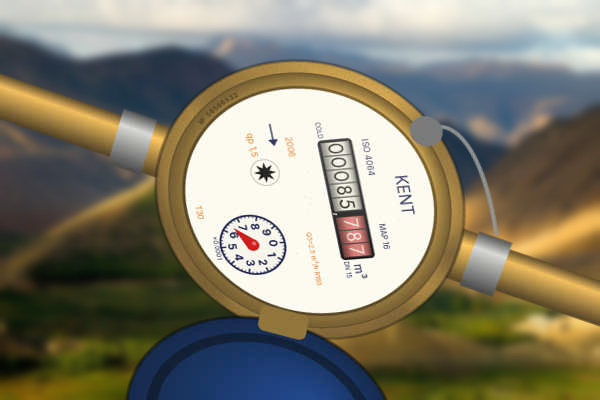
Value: 85.7876,m³
